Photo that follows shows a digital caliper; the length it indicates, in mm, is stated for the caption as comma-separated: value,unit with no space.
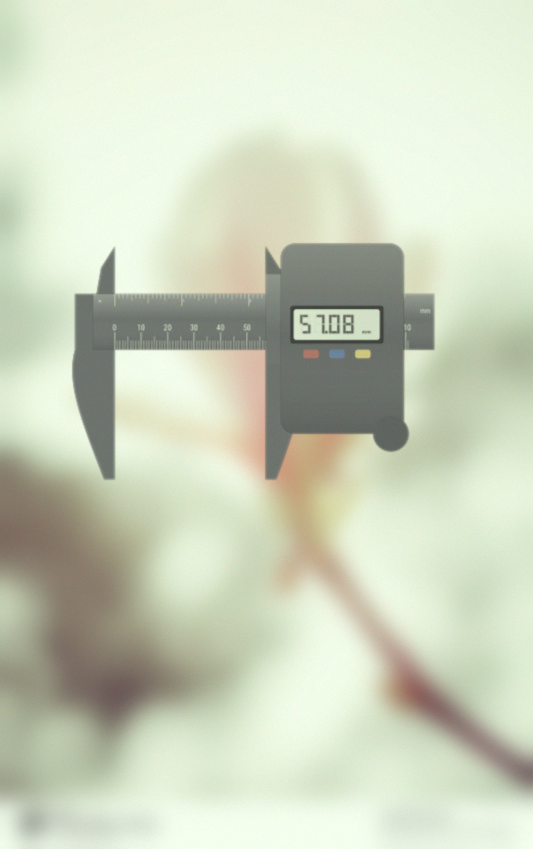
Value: 57.08,mm
